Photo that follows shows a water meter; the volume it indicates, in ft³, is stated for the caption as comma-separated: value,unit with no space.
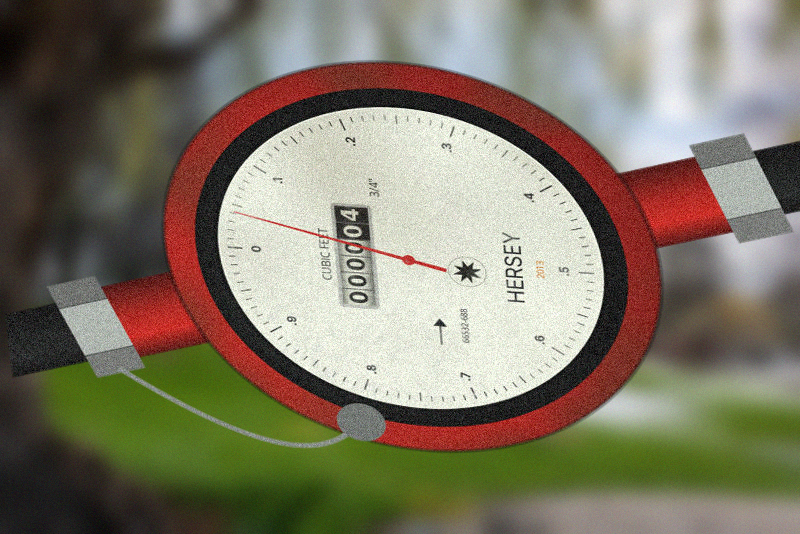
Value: 4.04,ft³
